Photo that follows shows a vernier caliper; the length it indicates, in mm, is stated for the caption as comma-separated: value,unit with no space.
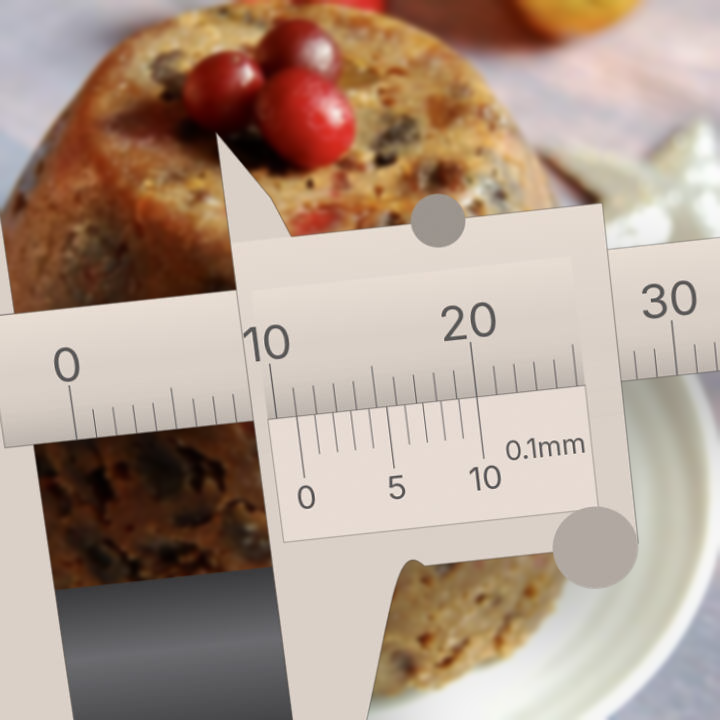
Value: 11.0,mm
